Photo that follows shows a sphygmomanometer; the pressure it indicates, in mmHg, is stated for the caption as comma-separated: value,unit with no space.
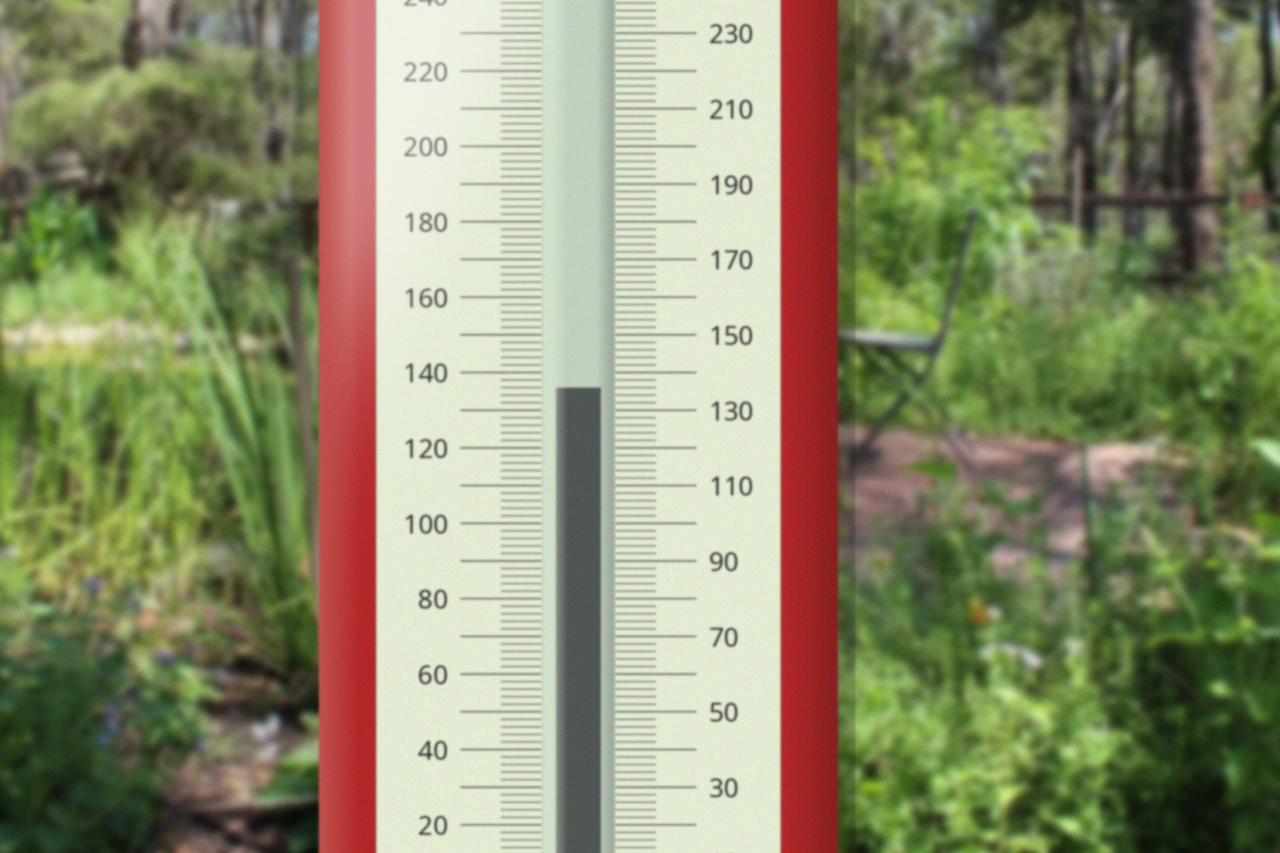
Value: 136,mmHg
